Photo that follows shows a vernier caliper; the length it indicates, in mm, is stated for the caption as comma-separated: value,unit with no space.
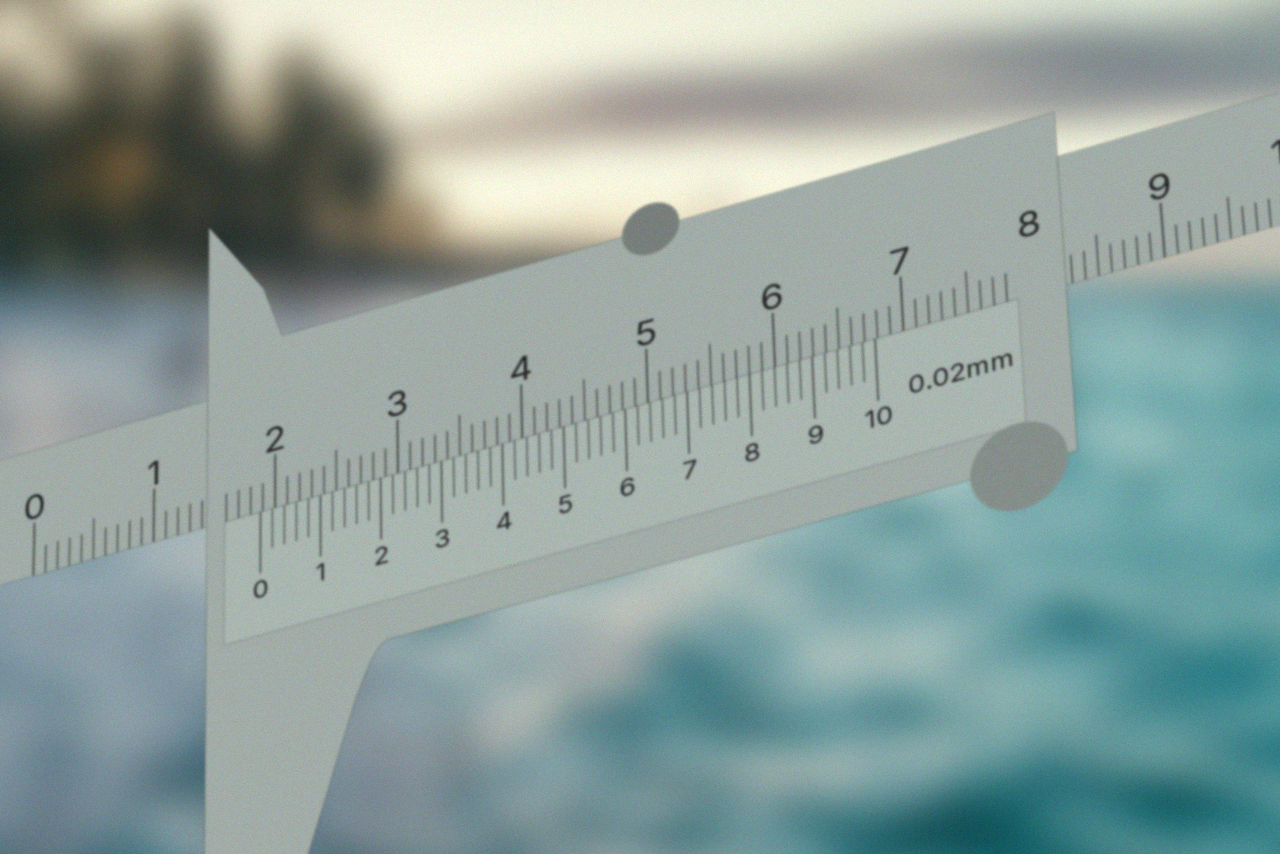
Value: 18.8,mm
